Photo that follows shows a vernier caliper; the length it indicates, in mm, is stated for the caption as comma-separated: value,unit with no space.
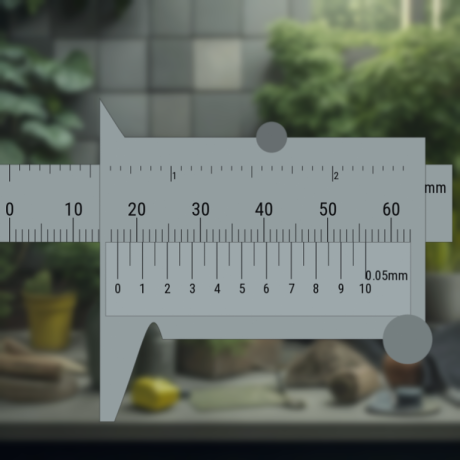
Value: 17.0,mm
